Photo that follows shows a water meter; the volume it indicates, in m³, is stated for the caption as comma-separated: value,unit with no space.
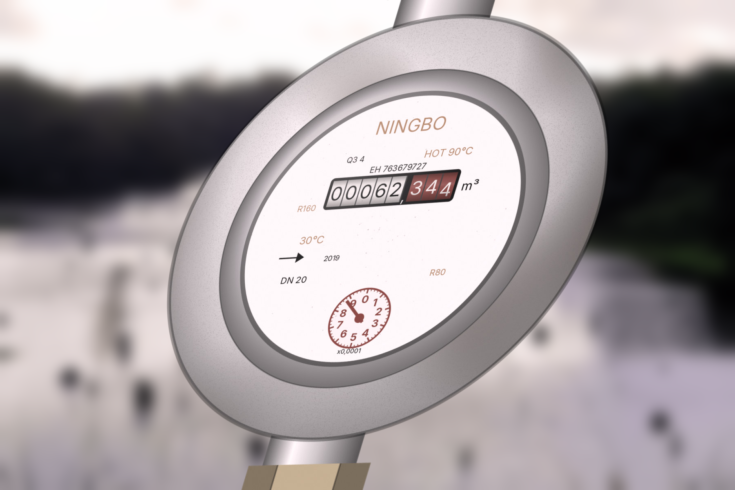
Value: 62.3438,m³
